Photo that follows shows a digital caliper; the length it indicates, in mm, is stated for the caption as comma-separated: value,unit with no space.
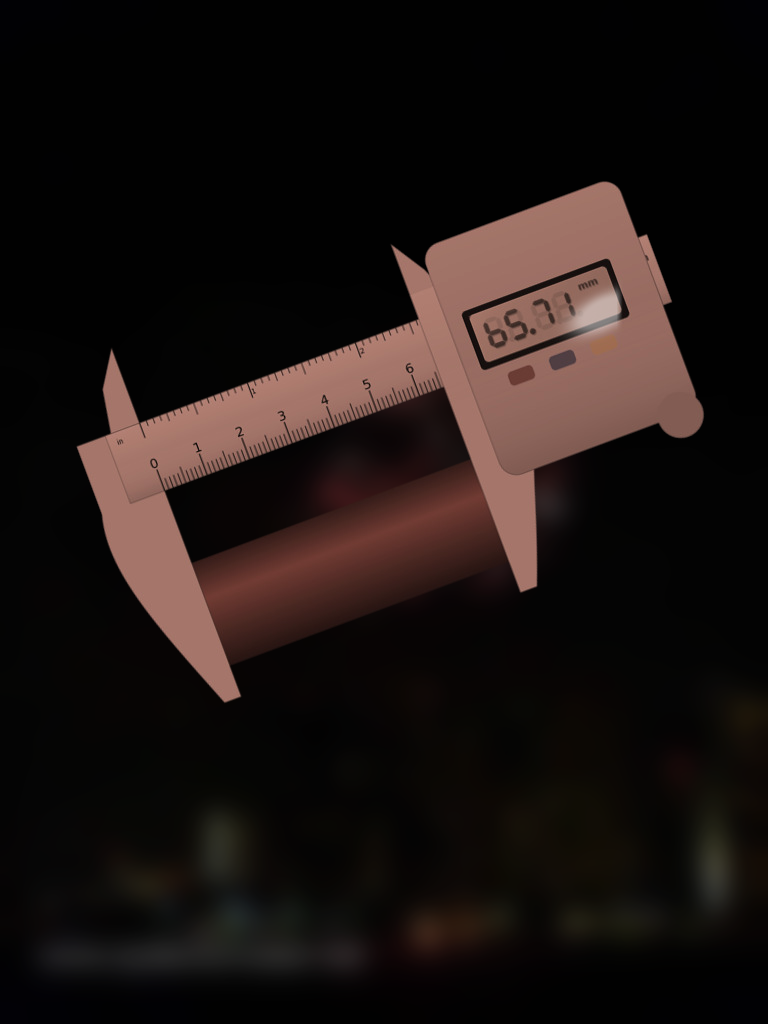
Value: 65.71,mm
